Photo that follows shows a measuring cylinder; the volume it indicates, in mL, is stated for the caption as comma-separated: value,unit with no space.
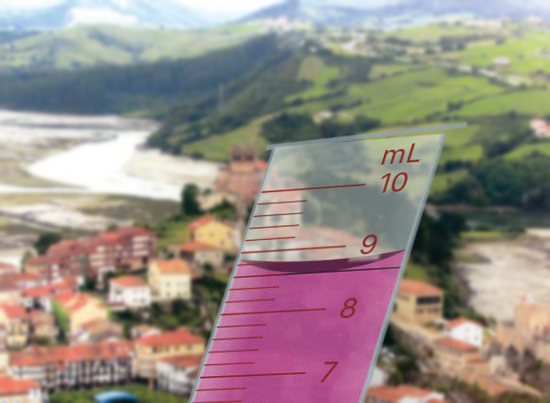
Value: 8.6,mL
